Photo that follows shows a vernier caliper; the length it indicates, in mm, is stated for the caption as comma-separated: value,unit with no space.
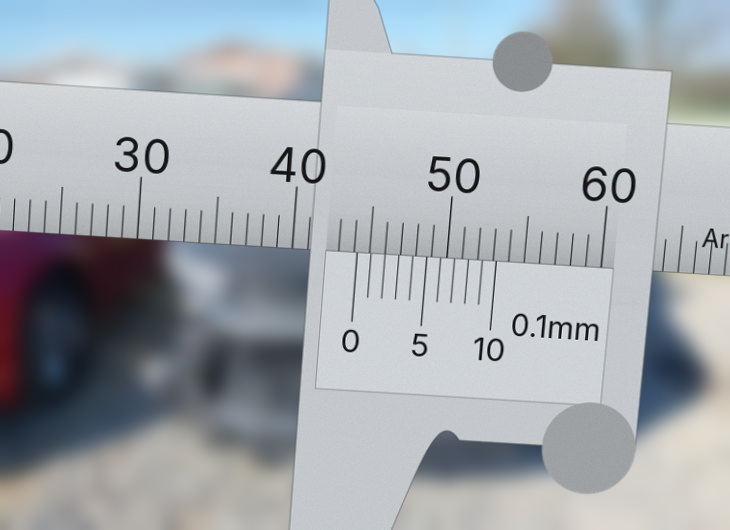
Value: 44.2,mm
